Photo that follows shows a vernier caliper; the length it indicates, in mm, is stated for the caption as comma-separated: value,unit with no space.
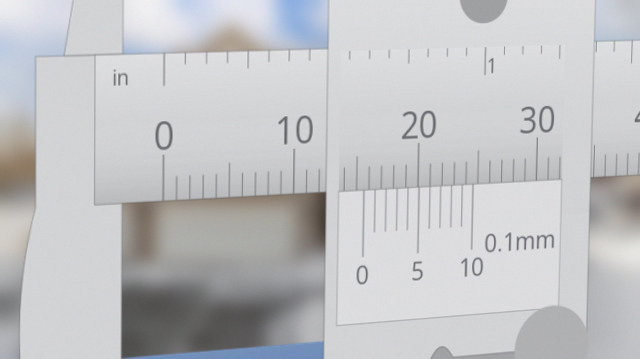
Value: 15.6,mm
